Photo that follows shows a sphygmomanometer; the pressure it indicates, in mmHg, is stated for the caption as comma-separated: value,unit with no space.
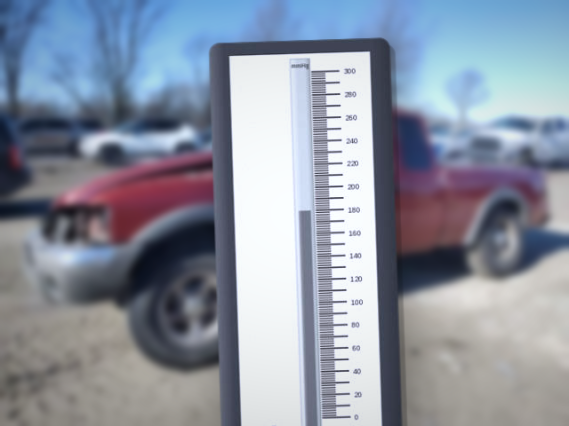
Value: 180,mmHg
